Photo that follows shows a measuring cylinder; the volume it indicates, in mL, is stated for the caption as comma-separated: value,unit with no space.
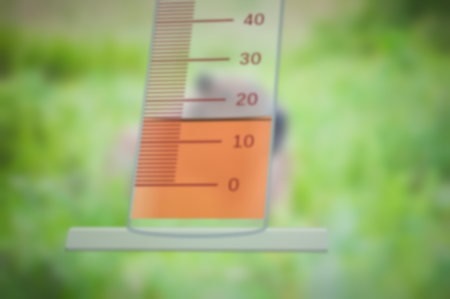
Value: 15,mL
